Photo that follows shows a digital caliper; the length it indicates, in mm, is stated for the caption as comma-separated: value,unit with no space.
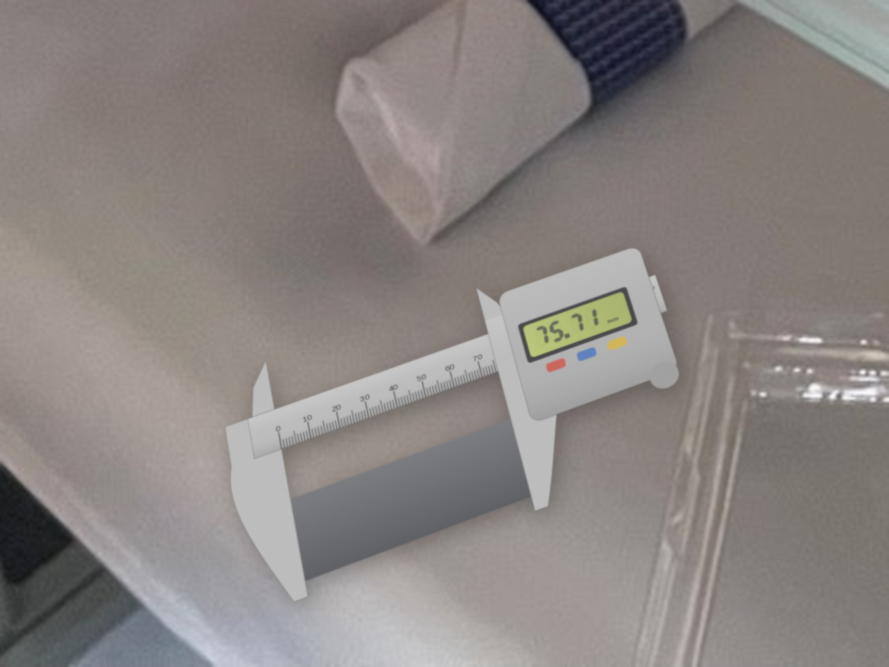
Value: 75.71,mm
